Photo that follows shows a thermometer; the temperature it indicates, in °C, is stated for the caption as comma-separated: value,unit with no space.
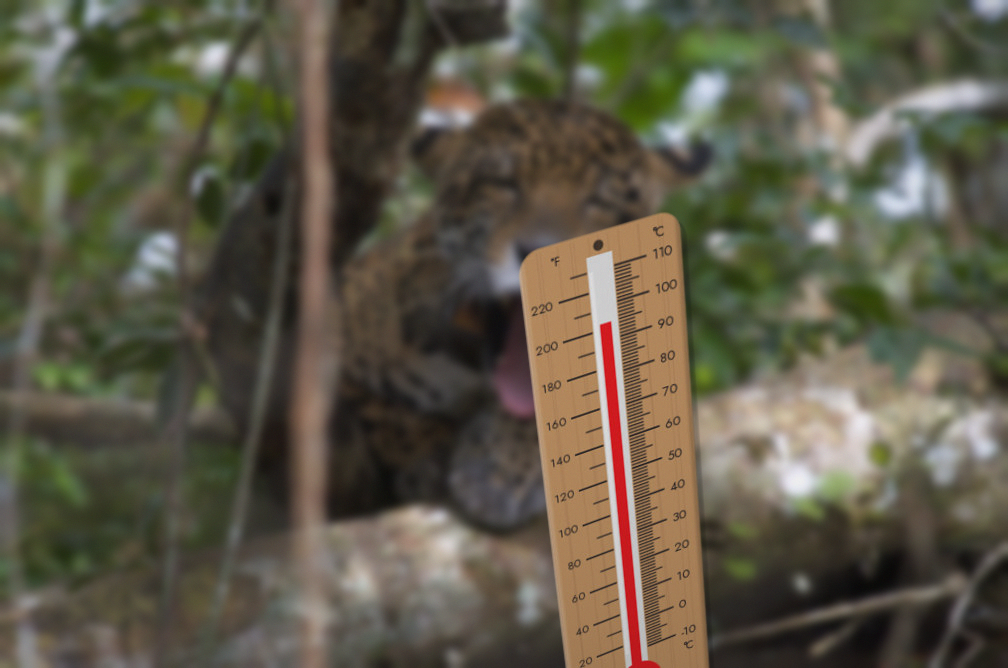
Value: 95,°C
